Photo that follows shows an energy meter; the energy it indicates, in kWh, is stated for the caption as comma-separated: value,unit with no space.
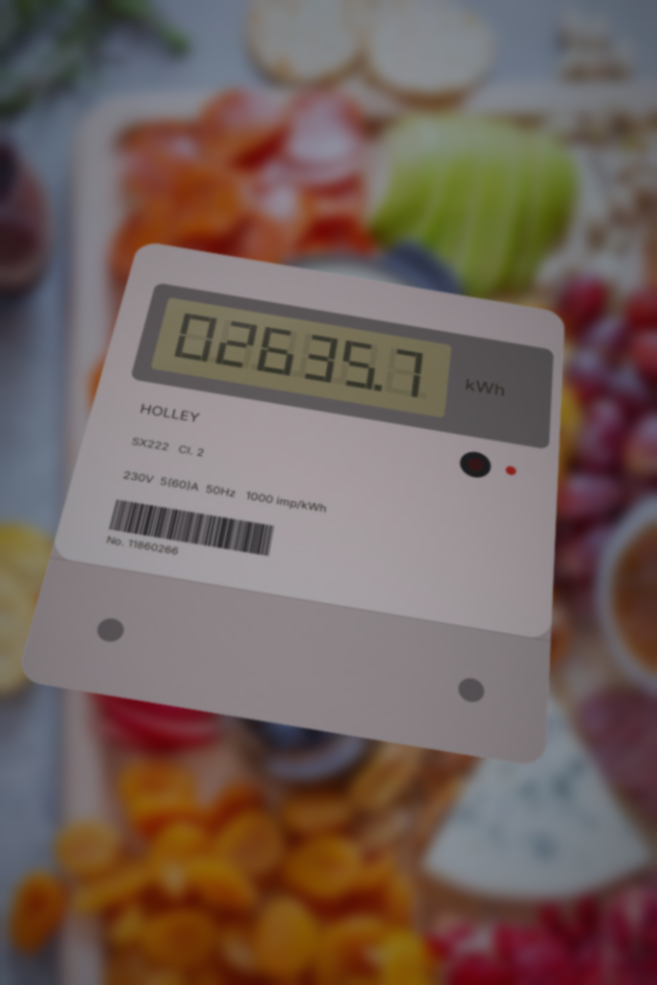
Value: 2635.7,kWh
